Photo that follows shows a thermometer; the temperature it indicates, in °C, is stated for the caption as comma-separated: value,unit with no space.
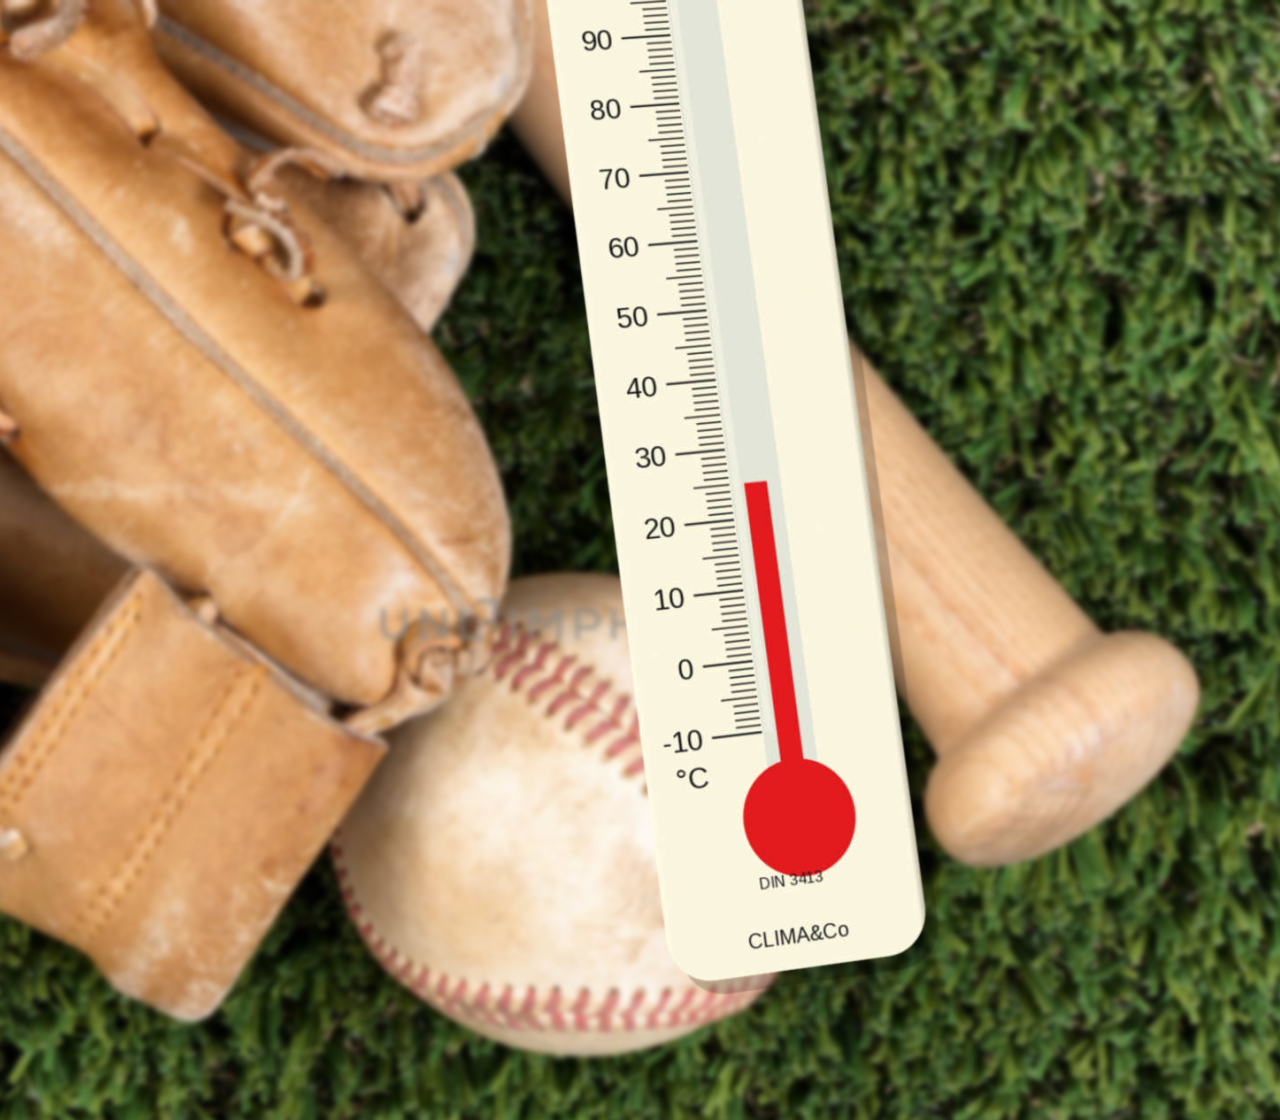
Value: 25,°C
